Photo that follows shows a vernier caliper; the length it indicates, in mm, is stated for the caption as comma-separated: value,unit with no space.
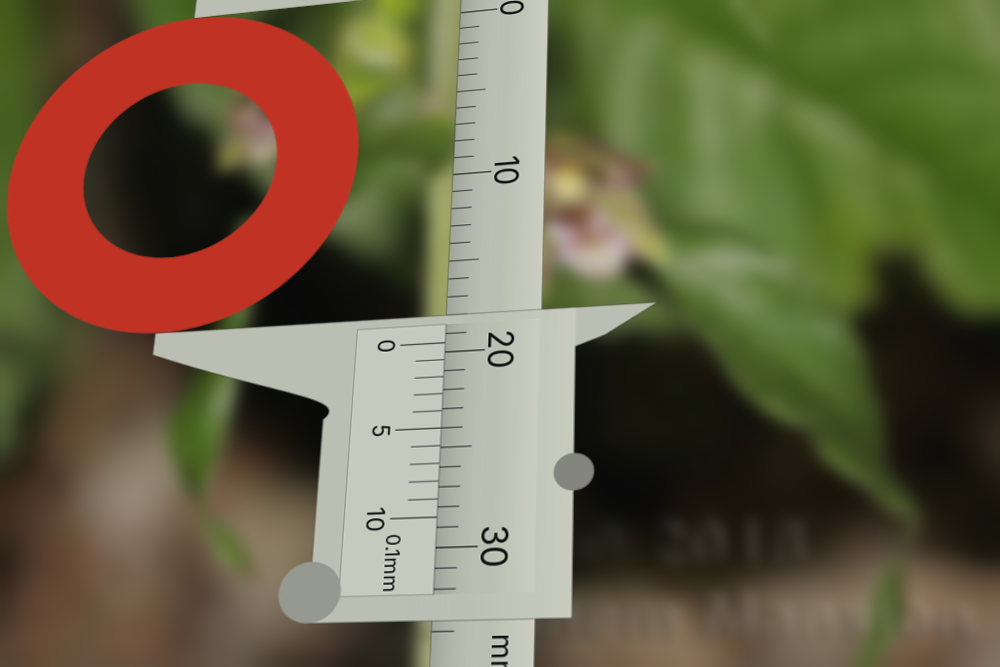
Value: 19.5,mm
